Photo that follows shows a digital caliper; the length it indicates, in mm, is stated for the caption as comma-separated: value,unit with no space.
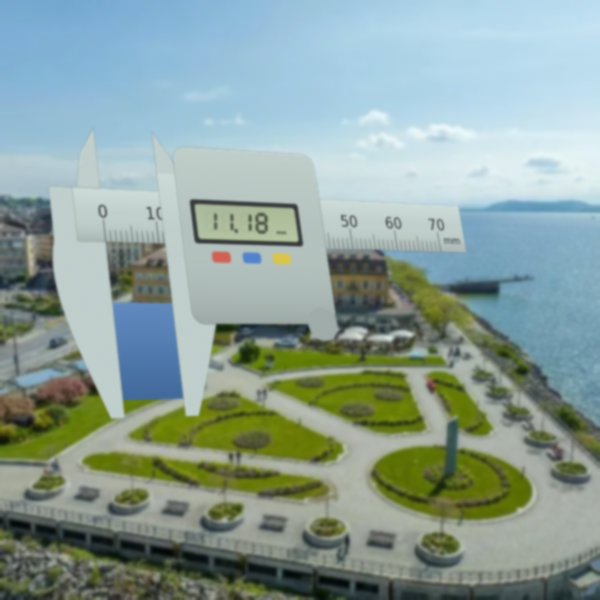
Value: 11.18,mm
